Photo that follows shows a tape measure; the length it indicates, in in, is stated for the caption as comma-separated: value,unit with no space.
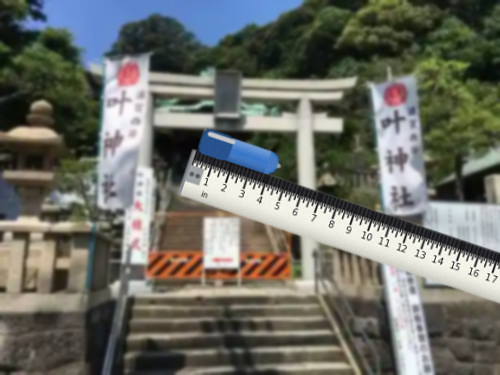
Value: 4.5,in
